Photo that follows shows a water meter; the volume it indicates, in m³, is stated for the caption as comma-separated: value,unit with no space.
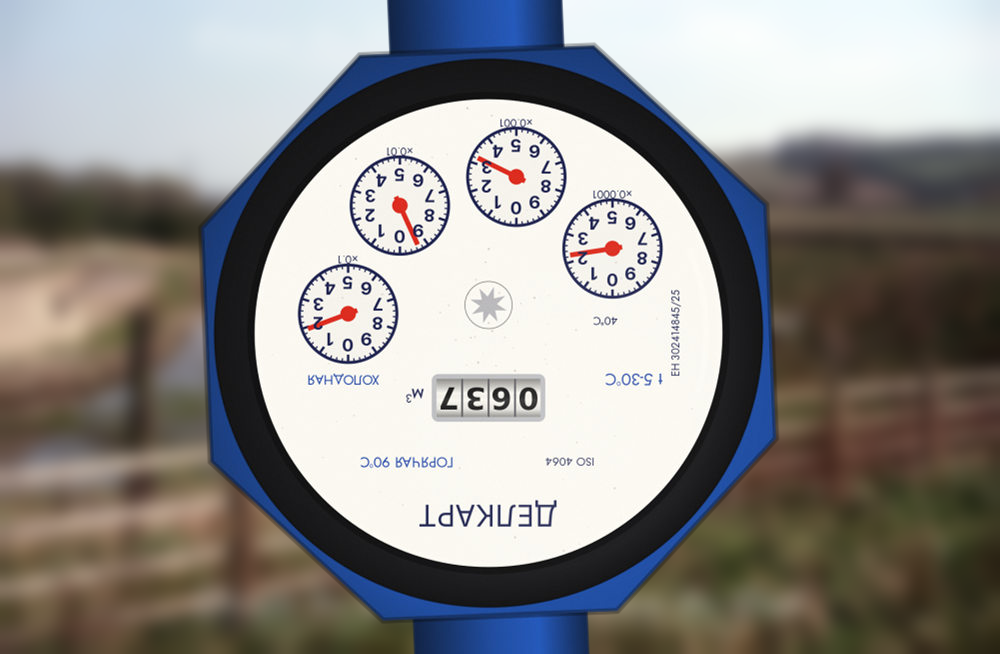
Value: 637.1932,m³
